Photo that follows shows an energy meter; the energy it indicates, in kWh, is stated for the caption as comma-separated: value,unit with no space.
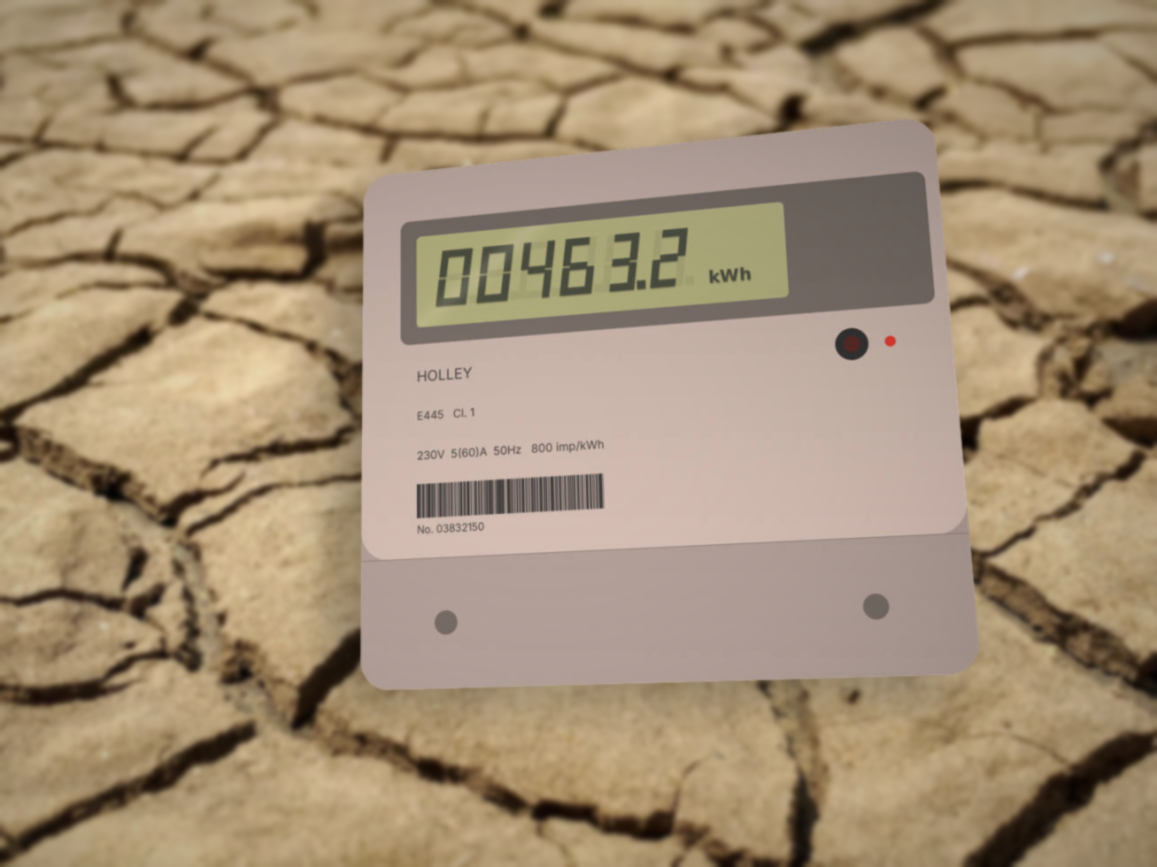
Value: 463.2,kWh
